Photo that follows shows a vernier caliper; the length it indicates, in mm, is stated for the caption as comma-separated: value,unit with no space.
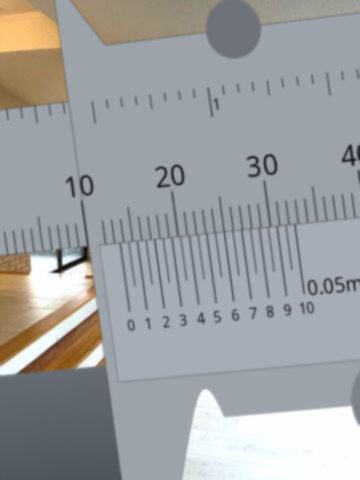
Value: 13.6,mm
